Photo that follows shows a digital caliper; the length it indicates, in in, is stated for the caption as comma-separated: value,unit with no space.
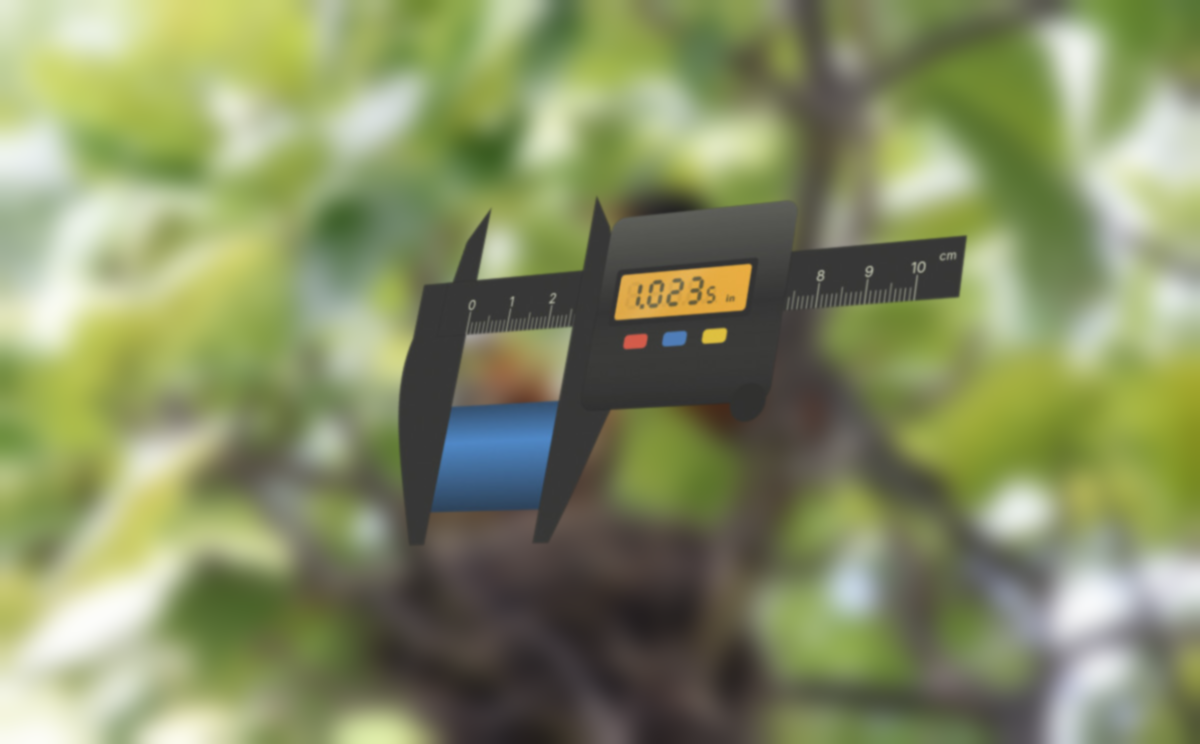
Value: 1.0235,in
